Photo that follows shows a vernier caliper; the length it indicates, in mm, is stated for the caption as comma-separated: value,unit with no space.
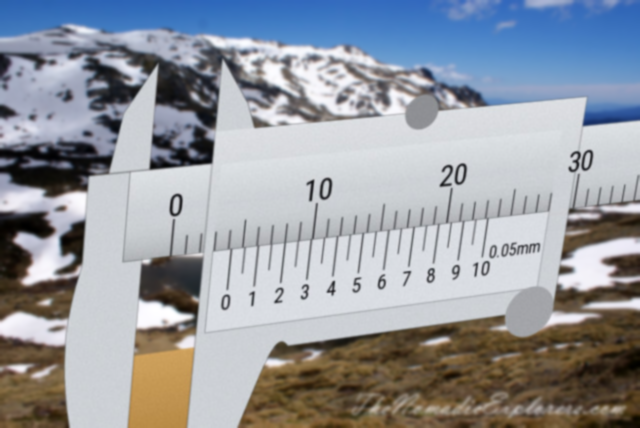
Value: 4.2,mm
